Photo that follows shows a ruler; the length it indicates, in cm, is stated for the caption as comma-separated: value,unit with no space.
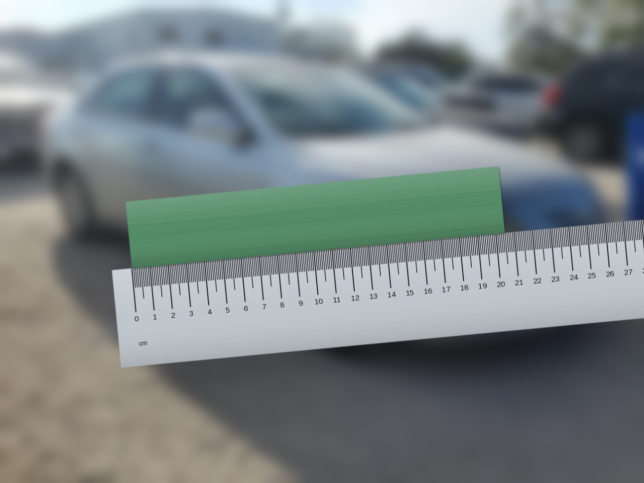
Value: 20.5,cm
